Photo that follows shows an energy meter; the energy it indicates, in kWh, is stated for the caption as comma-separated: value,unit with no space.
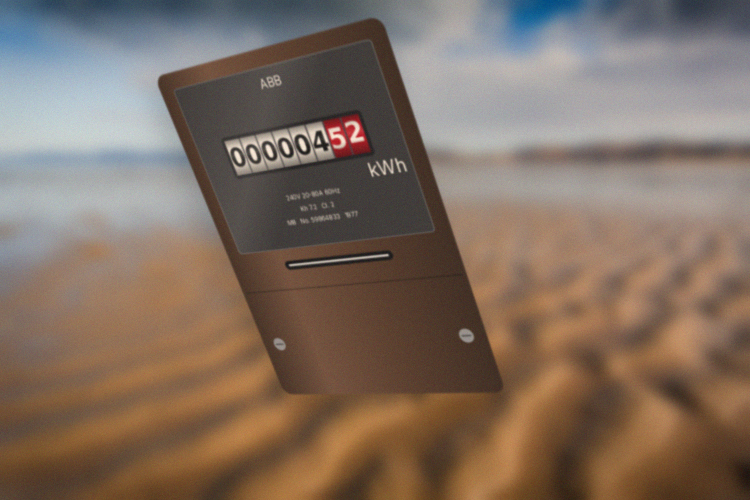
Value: 4.52,kWh
